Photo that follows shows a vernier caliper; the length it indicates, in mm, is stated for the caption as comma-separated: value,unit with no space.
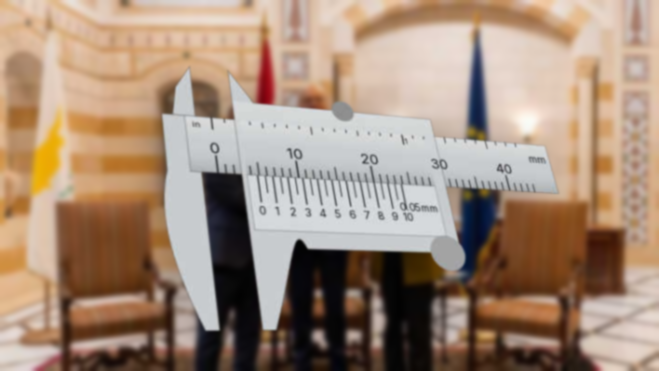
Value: 4.8,mm
